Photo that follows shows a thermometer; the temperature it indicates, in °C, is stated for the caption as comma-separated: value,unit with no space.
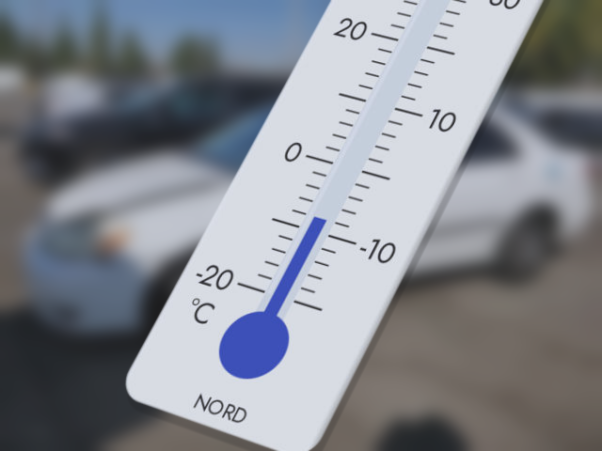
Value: -8,°C
